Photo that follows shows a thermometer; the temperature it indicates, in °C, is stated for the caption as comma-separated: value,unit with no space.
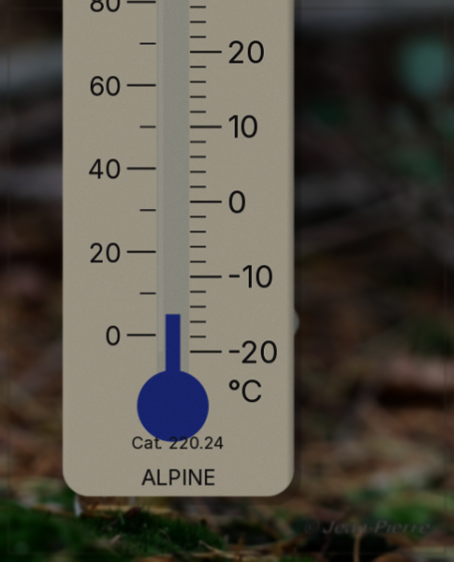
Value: -15,°C
